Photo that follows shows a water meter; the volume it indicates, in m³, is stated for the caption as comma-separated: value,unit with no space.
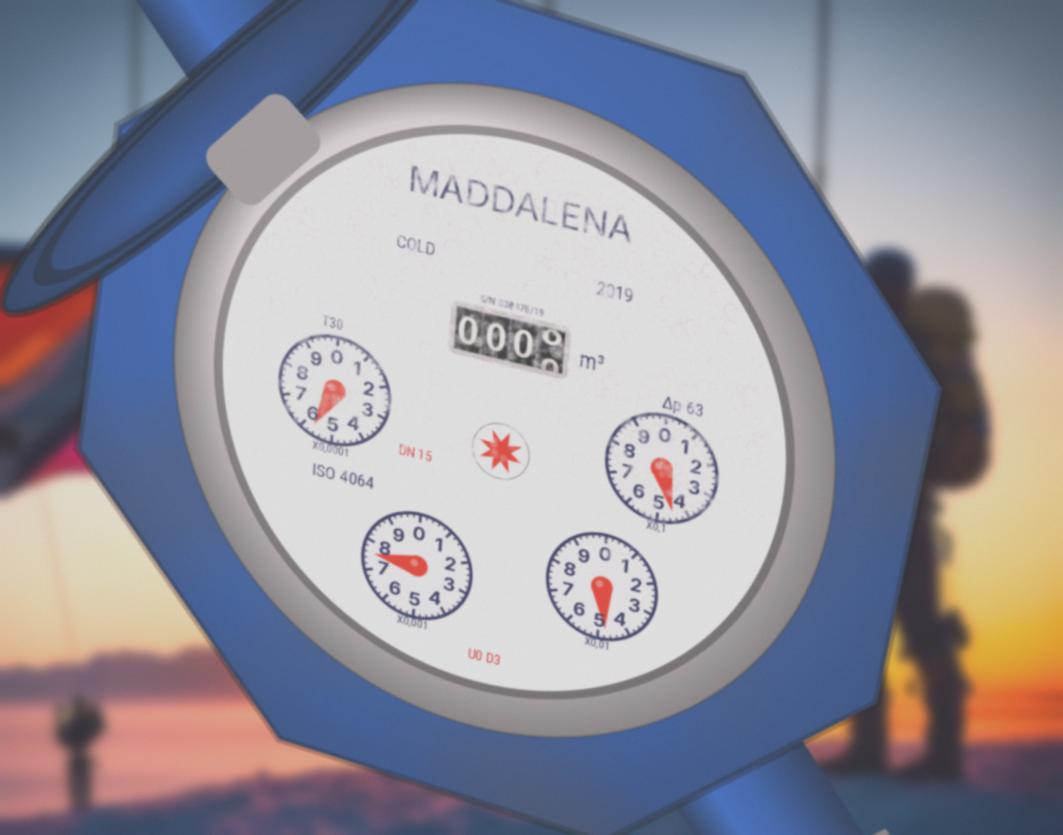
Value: 8.4475,m³
